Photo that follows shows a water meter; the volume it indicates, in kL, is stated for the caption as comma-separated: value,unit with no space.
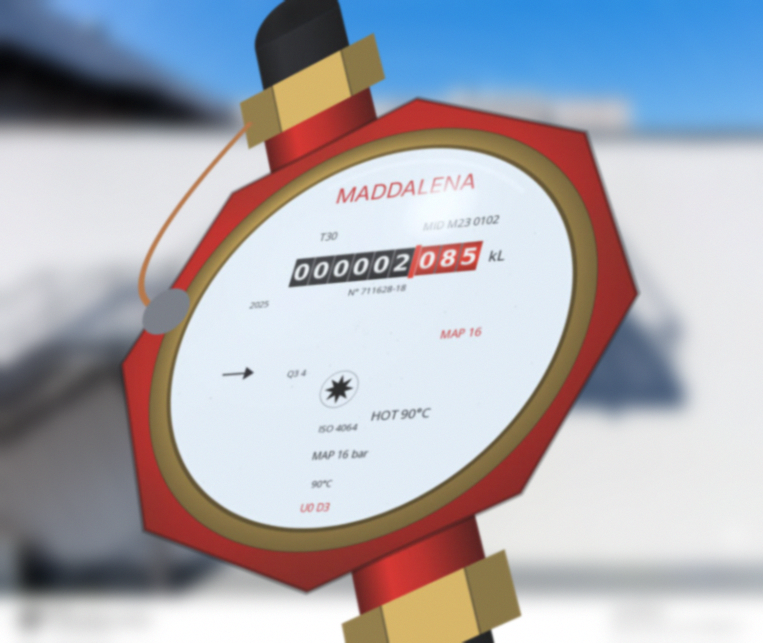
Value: 2.085,kL
